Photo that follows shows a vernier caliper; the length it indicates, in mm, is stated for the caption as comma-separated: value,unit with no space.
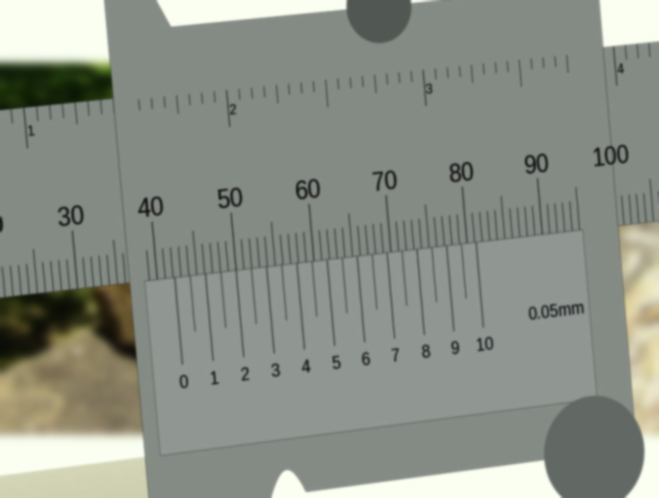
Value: 42.2,mm
